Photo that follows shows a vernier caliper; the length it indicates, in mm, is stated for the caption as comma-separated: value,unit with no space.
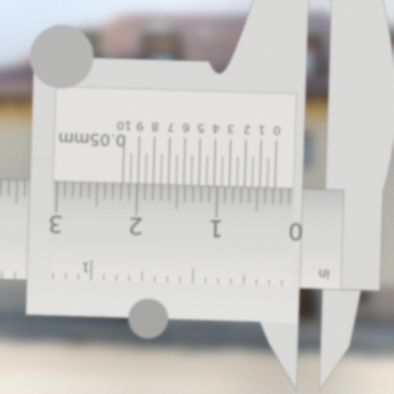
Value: 2.8,mm
